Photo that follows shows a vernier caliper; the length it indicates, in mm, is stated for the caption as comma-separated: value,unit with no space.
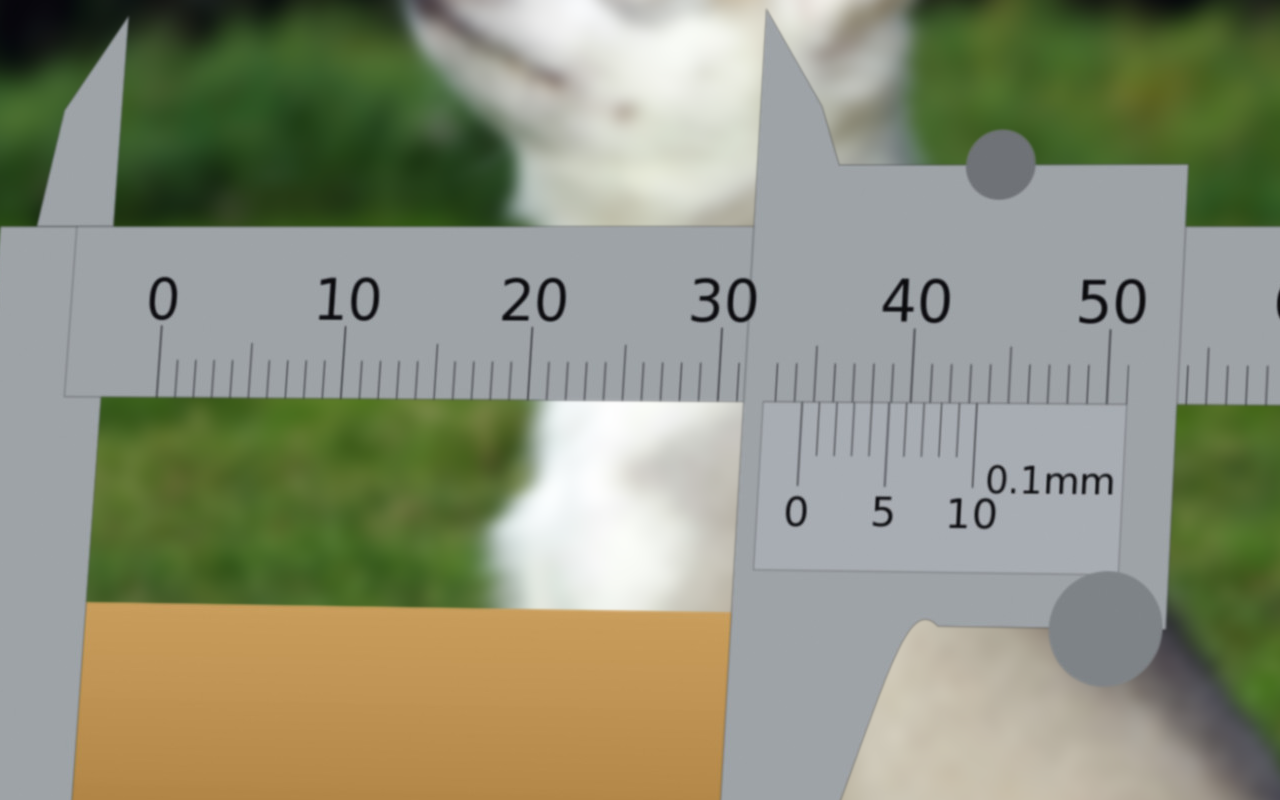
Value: 34.4,mm
